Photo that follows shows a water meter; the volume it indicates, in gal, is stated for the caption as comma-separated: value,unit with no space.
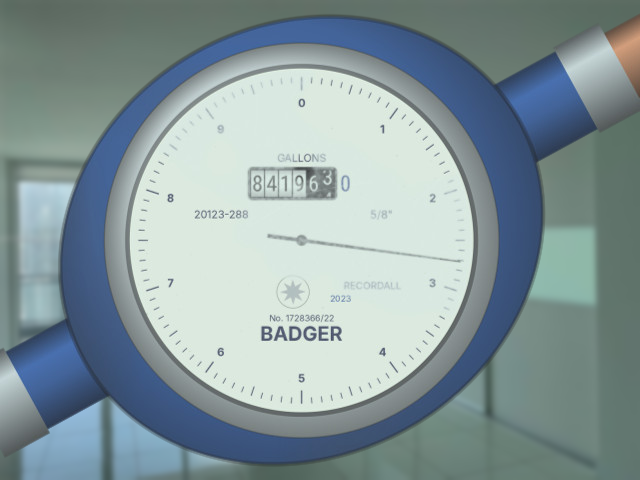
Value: 8419632.7,gal
